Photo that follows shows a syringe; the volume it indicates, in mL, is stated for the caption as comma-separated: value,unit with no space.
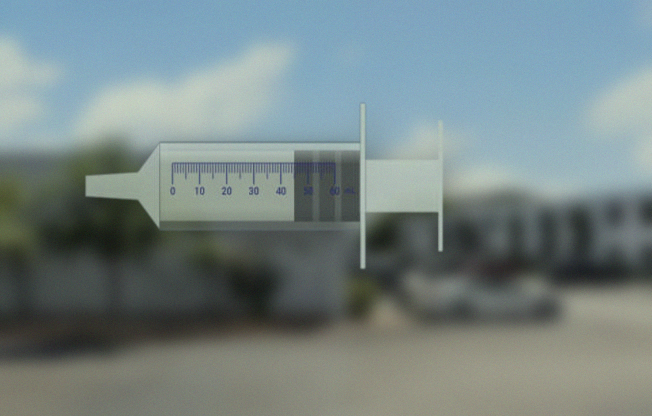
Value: 45,mL
